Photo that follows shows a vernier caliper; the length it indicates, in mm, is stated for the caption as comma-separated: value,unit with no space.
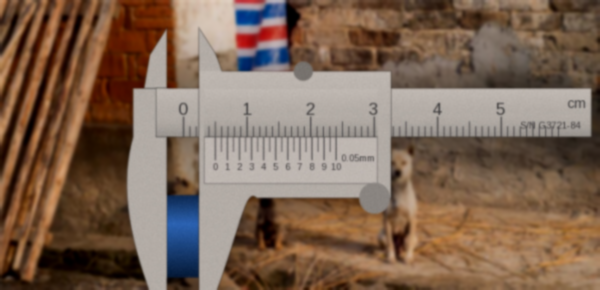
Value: 5.0,mm
